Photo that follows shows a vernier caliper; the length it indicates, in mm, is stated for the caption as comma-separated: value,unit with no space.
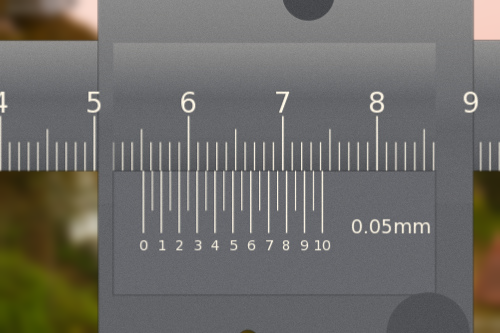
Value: 55.2,mm
